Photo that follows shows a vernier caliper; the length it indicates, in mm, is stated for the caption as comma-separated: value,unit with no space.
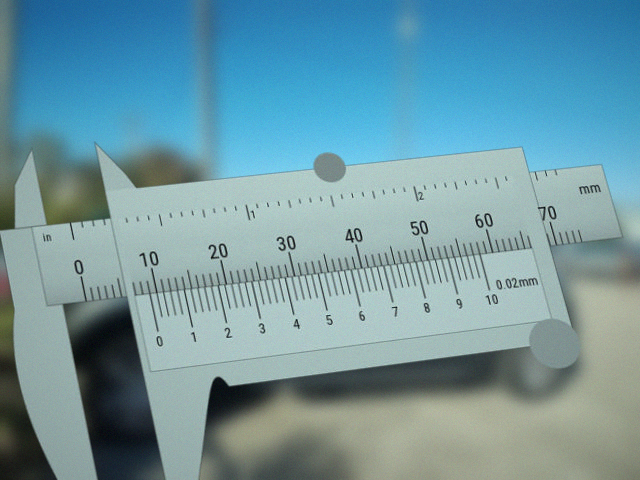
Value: 9.0,mm
